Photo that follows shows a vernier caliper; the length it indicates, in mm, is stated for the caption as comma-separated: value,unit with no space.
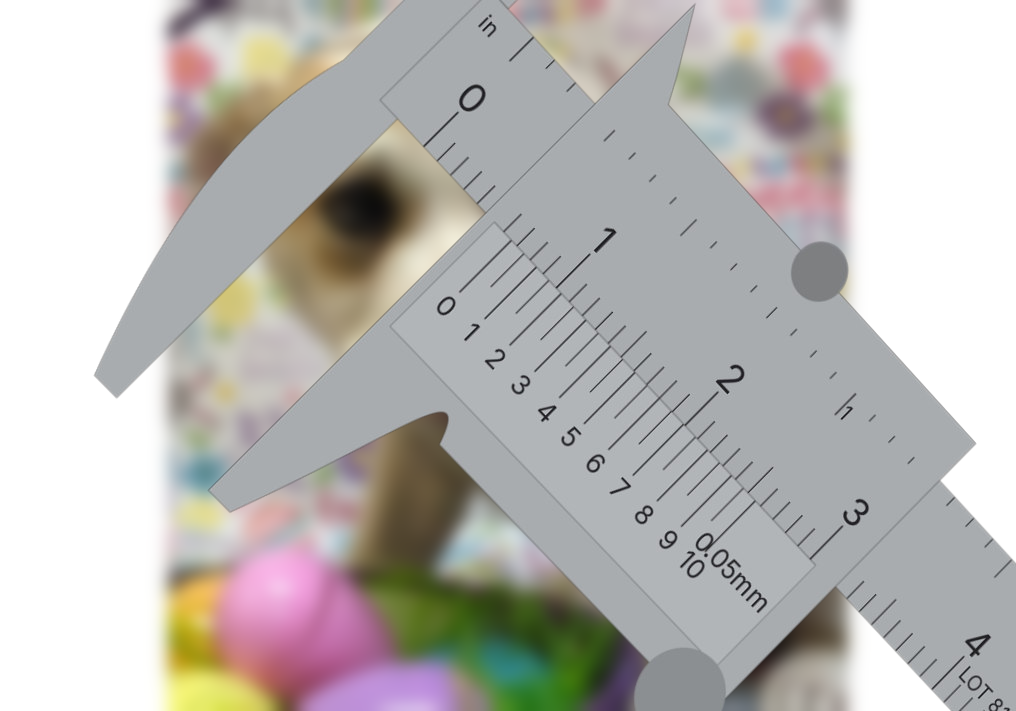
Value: 6.6,mm
